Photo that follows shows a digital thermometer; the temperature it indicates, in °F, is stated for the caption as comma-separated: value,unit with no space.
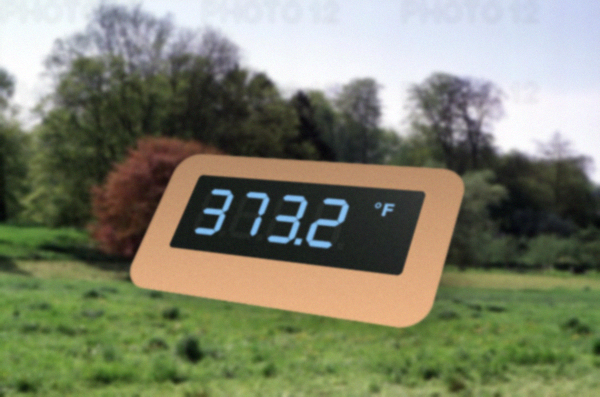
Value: 373.2,°F
